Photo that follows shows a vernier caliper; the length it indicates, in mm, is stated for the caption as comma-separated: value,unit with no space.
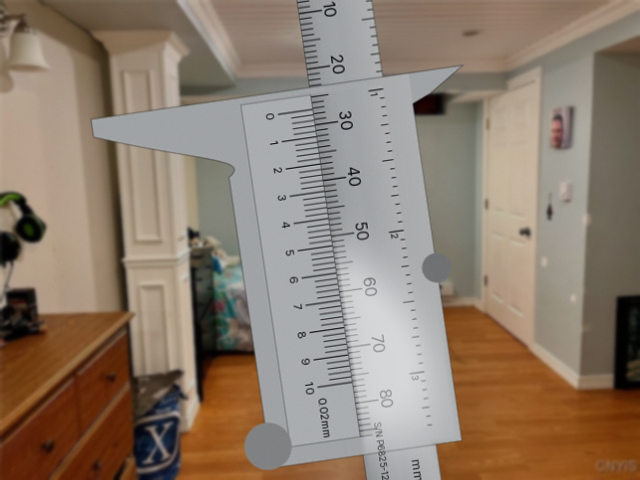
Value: 27.2,mm
